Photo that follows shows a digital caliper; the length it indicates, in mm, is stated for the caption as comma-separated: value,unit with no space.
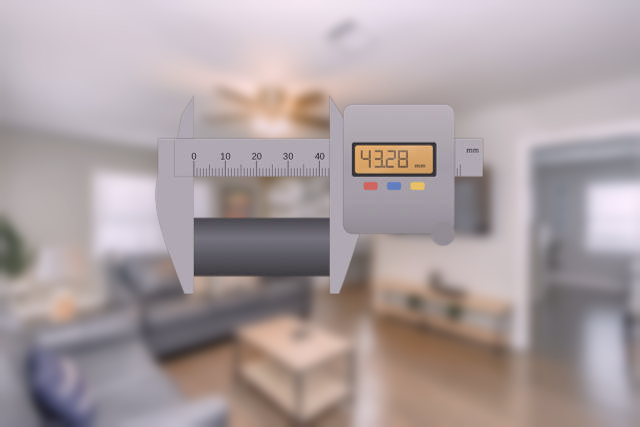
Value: 43.28,mm
